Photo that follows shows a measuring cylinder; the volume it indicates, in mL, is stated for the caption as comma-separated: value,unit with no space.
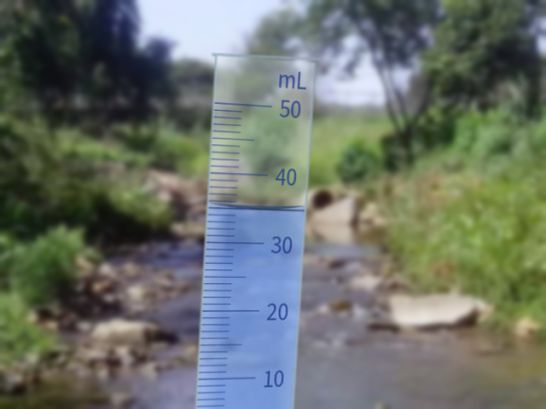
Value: 35,mL
